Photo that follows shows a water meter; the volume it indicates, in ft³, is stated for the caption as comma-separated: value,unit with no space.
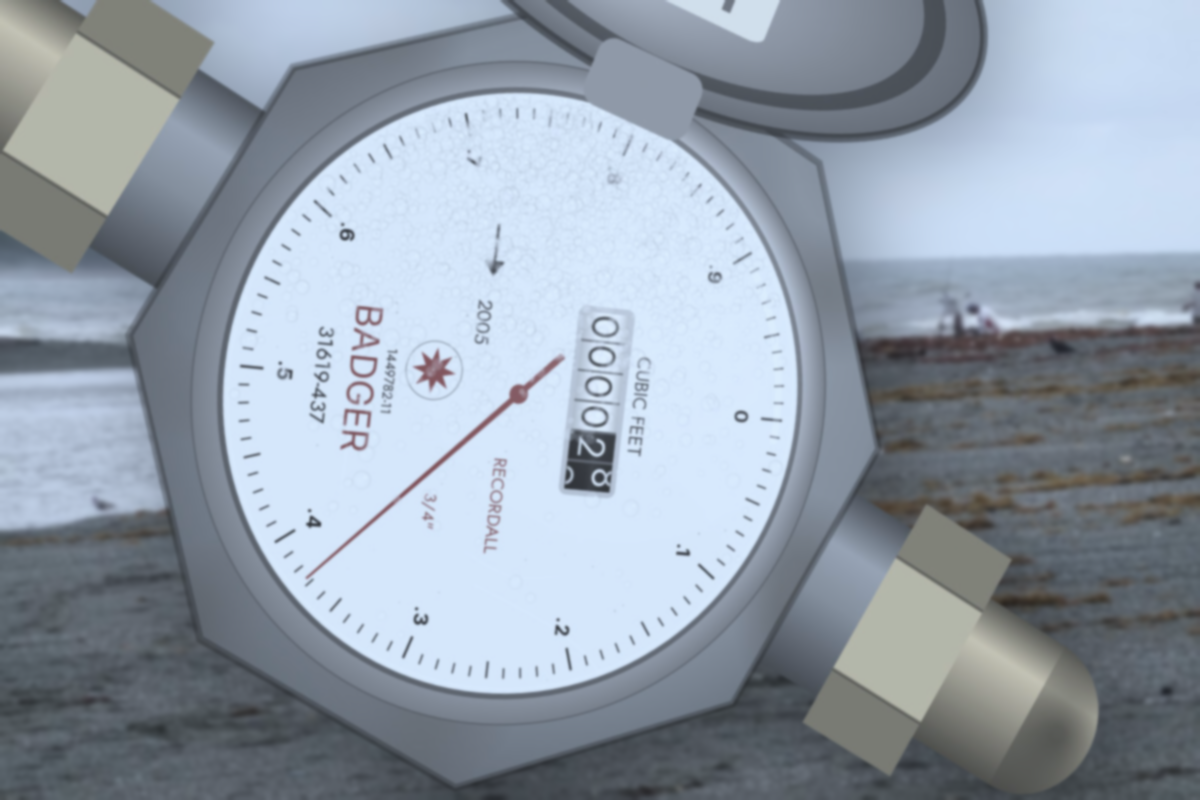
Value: 28.37,ft³
